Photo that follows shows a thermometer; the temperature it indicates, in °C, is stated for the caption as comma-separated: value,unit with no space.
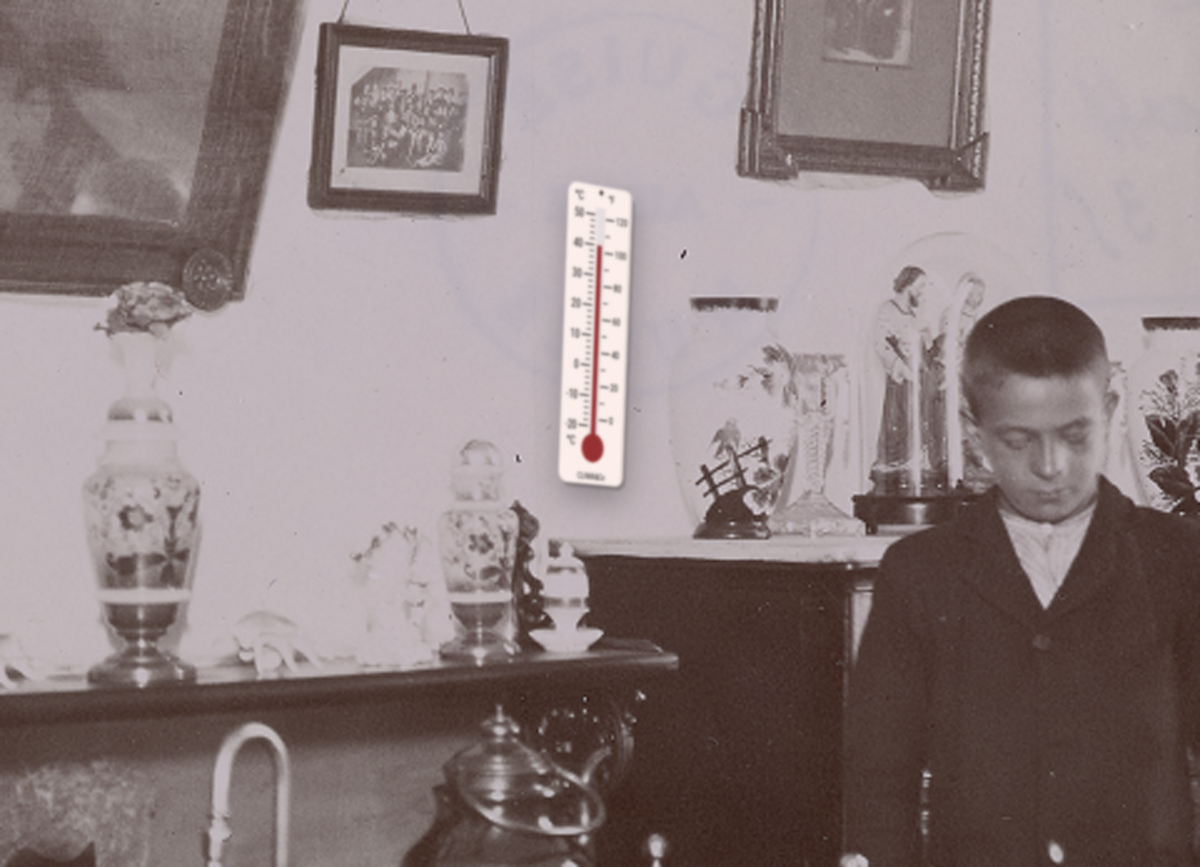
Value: 40,°C
